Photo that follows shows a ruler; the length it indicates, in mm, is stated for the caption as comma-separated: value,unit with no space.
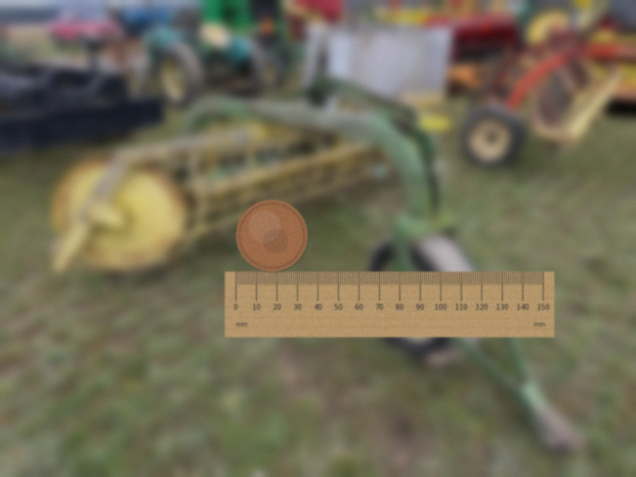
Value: 35,mm
